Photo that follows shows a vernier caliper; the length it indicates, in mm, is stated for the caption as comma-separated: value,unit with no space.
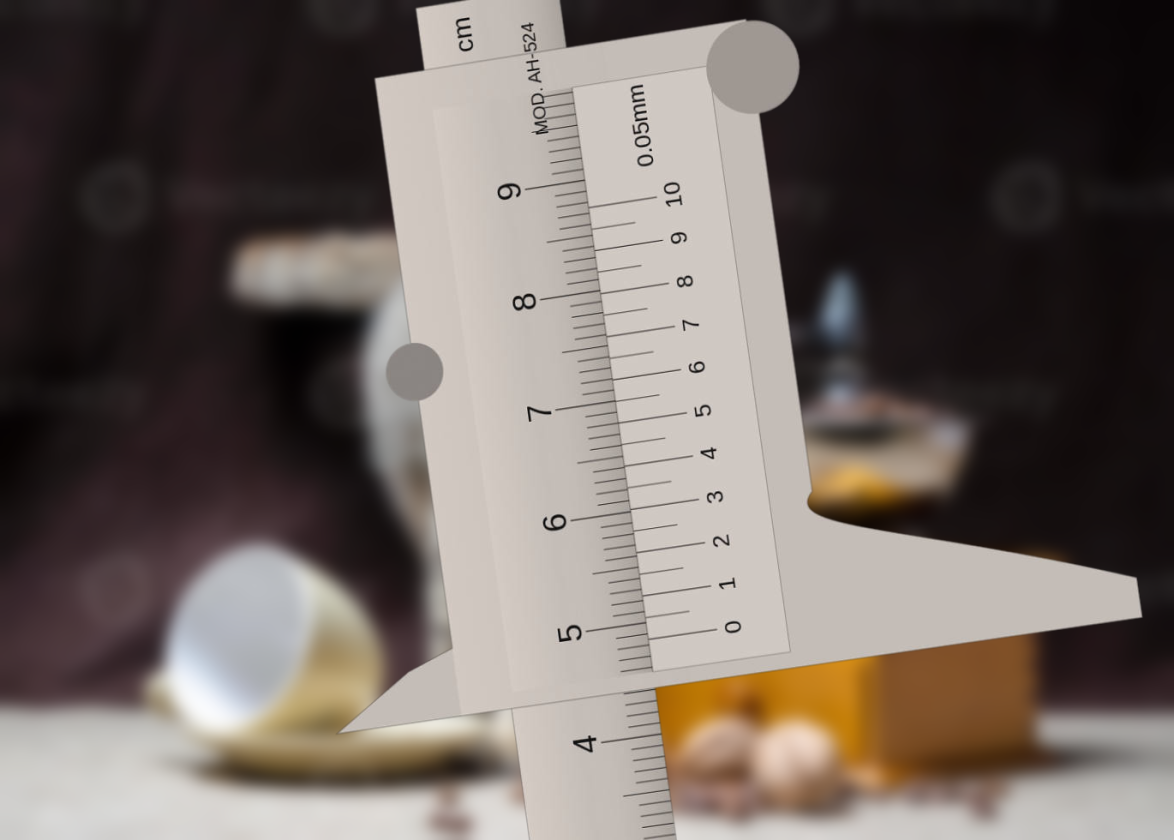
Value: 48.5,mm
